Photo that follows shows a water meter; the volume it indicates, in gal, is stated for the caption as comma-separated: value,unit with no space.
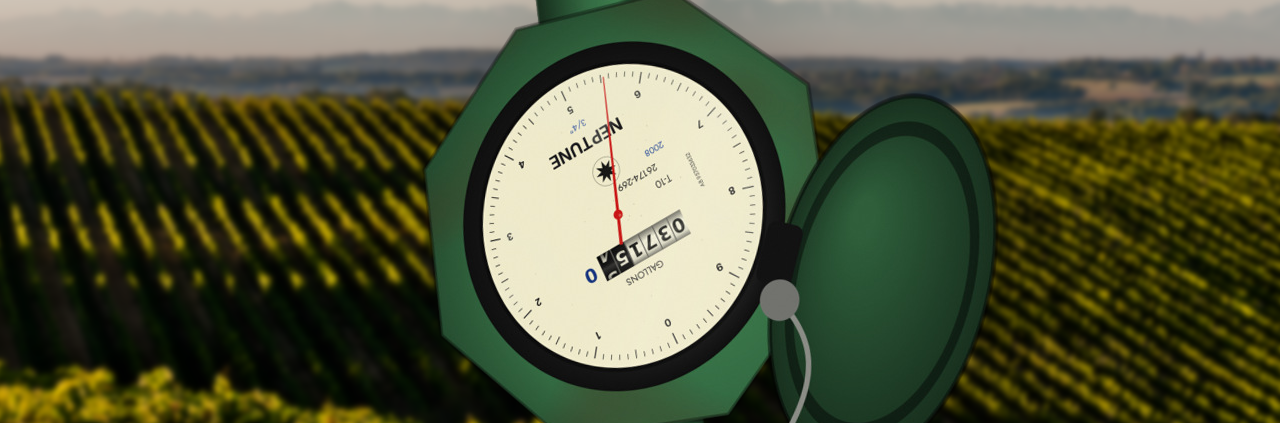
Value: 371535.5,gal
